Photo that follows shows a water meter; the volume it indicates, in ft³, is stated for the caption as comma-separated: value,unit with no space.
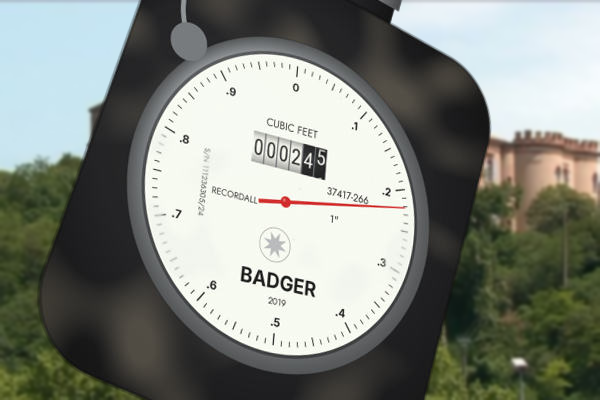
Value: 245.22,ft³
